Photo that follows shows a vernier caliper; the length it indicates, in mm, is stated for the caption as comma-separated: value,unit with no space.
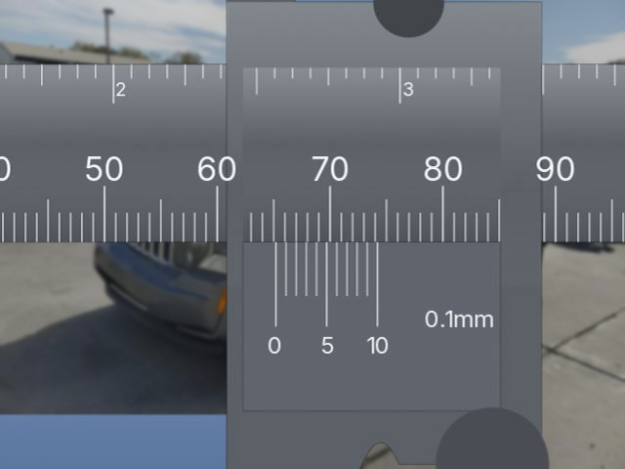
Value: 65.2,mm
